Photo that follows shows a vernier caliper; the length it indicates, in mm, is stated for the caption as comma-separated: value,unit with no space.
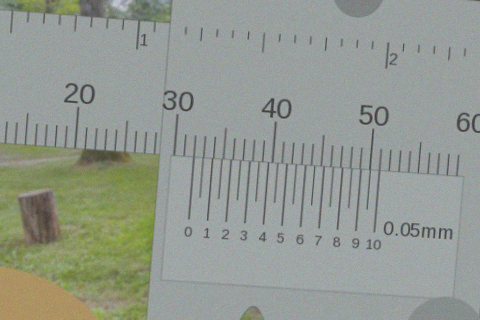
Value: 32.0,mm
